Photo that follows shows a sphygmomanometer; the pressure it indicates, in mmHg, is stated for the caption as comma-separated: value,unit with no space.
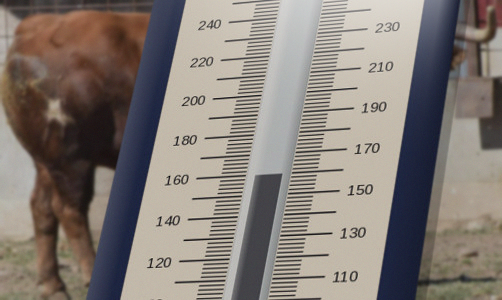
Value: 160,mmHg
